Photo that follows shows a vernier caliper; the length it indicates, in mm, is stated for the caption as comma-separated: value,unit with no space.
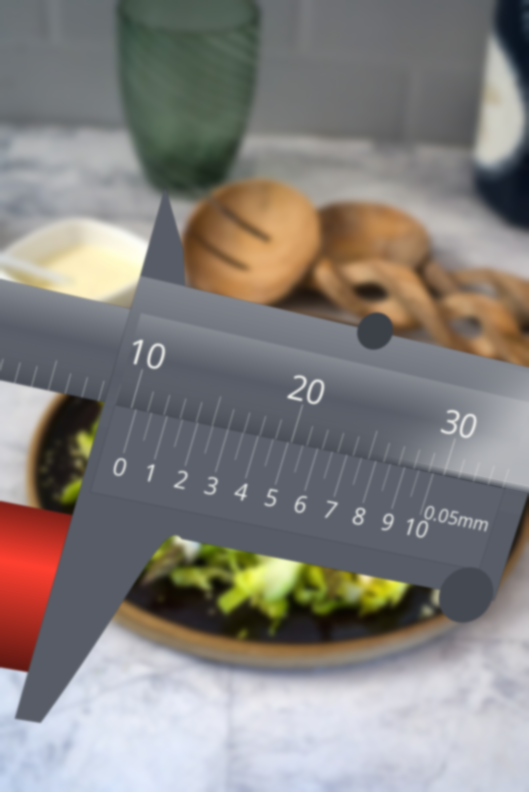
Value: 10.3,mm
